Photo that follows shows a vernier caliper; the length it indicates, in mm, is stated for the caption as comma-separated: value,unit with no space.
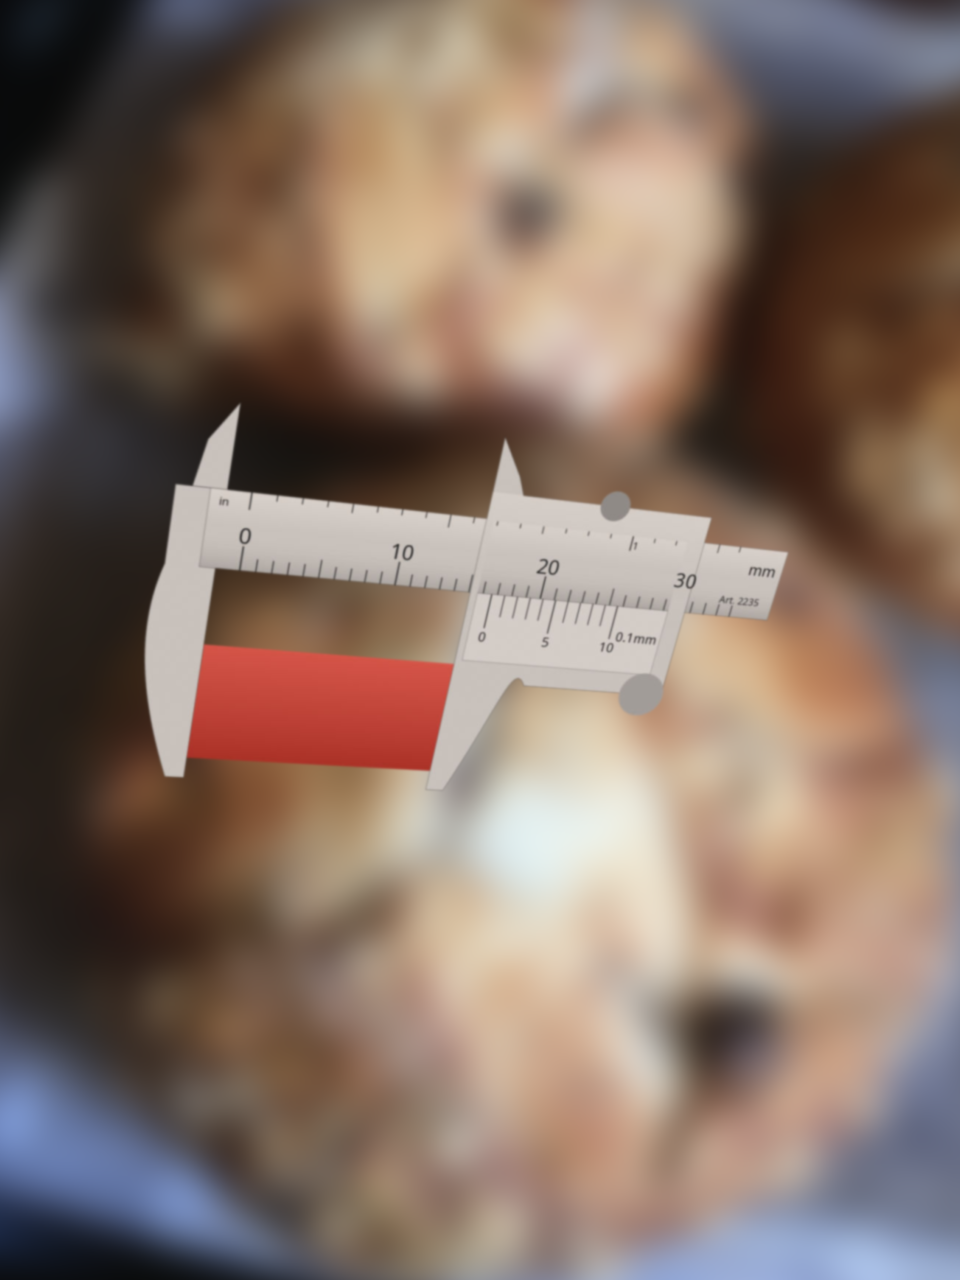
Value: 16.6,mm
